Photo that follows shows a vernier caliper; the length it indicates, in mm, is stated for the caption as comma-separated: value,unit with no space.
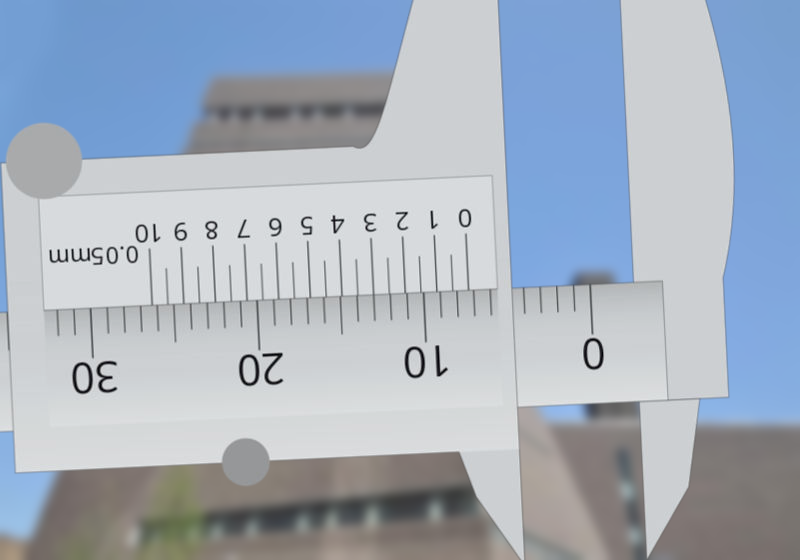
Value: 7.3,mm
